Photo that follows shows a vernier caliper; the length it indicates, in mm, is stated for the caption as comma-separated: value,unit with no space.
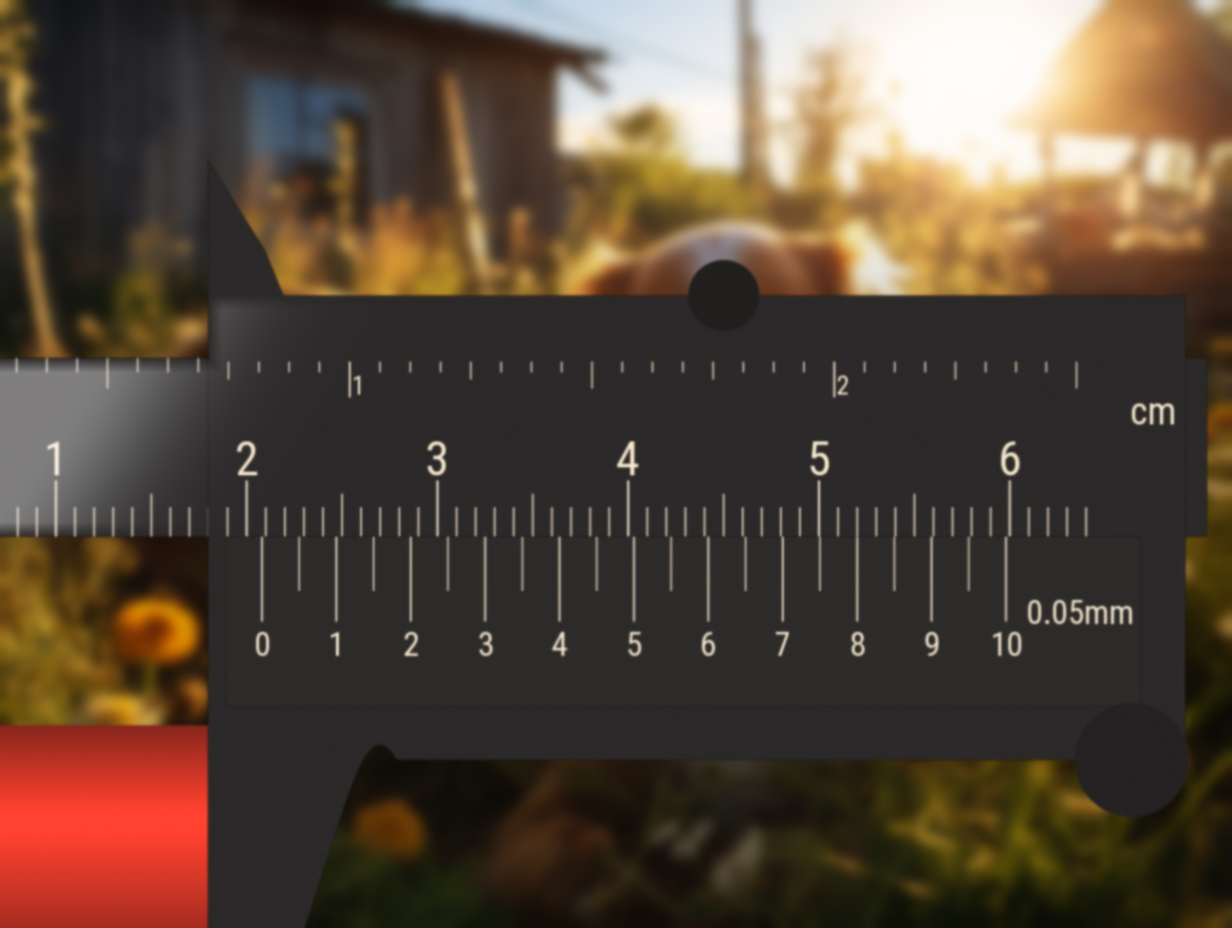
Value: 20.8,mm
